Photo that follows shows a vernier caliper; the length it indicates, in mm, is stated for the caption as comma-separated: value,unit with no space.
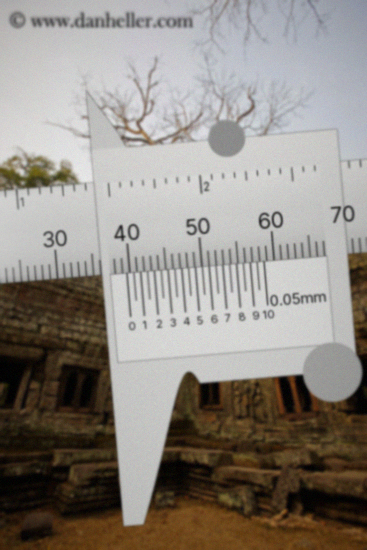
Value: 39.6,mm
